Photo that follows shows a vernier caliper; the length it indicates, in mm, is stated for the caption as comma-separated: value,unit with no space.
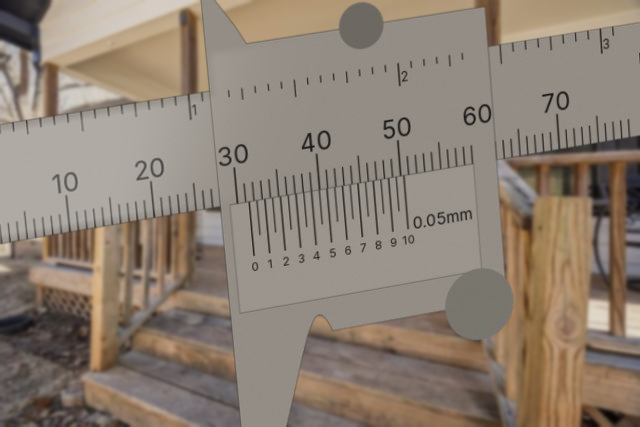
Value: 31.4,mm
